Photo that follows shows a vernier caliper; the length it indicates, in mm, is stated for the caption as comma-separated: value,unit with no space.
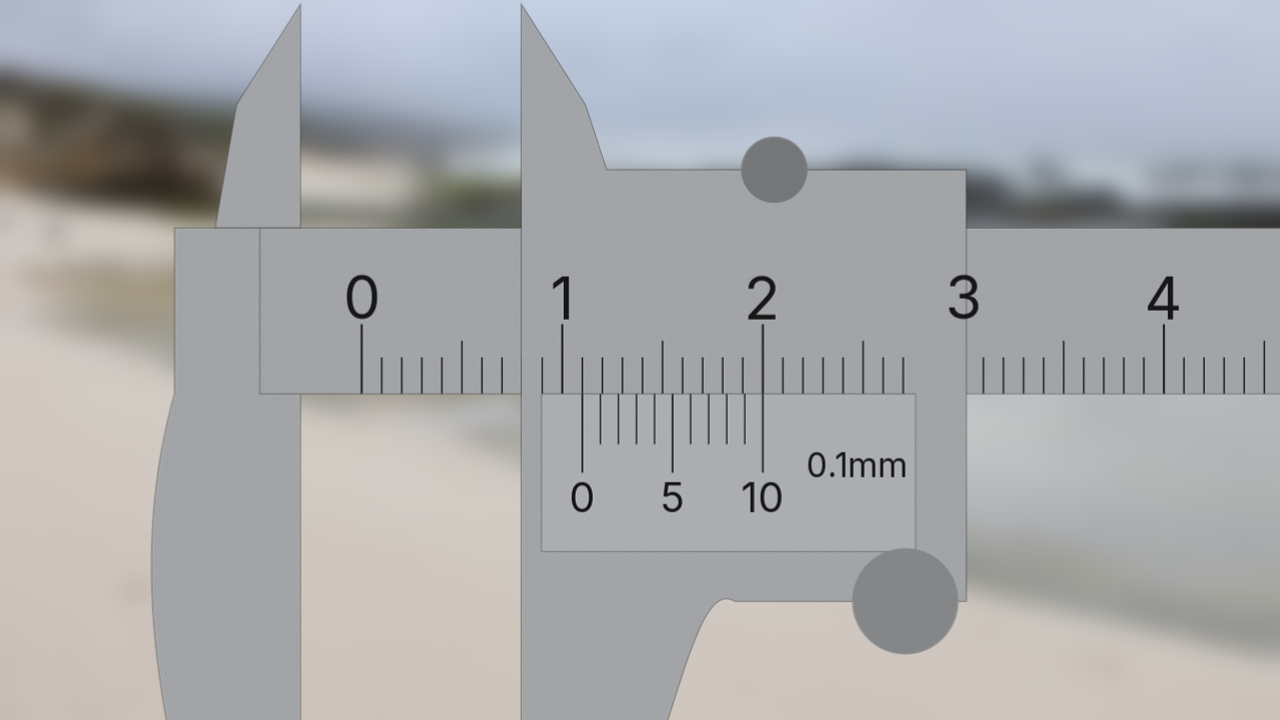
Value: 11.0,mm
